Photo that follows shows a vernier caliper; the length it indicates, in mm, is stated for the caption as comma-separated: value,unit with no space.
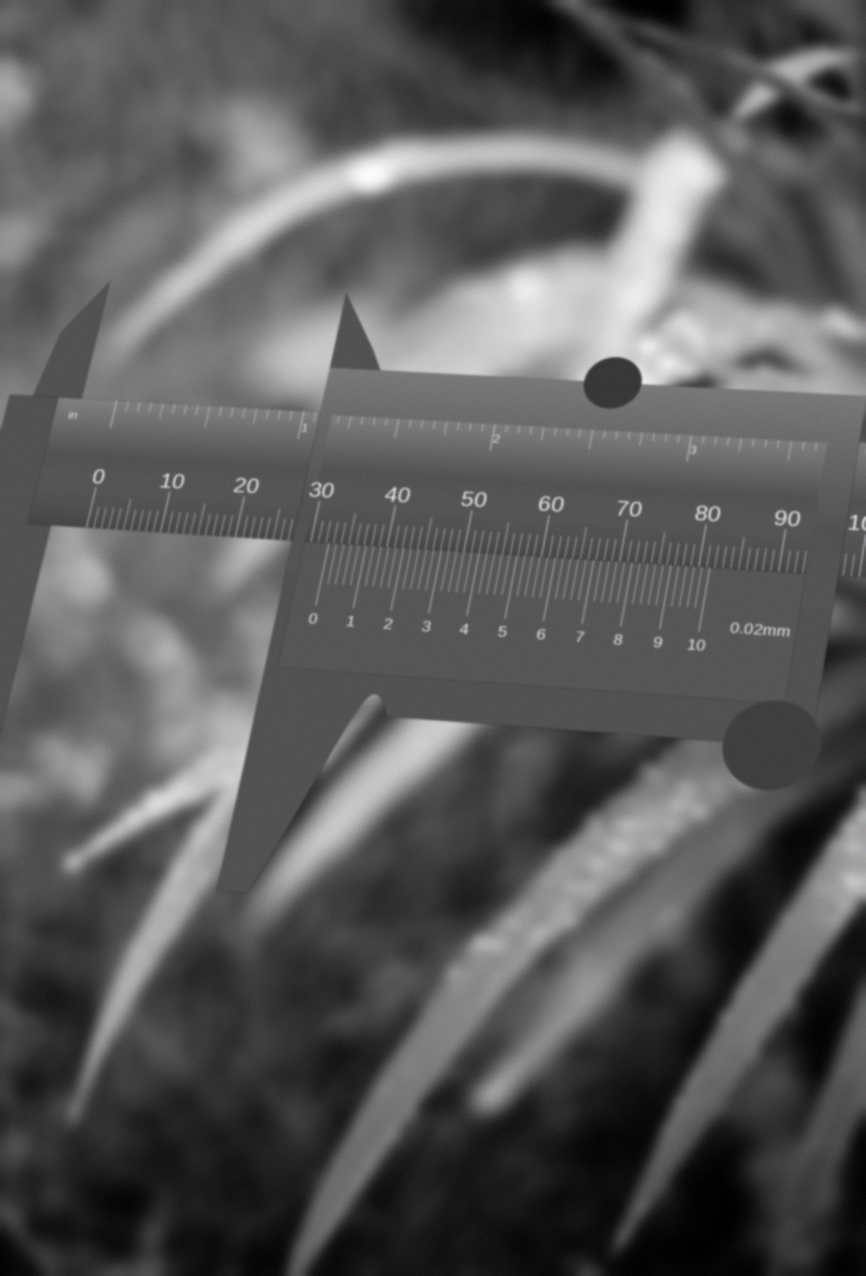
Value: 32.4,mm
